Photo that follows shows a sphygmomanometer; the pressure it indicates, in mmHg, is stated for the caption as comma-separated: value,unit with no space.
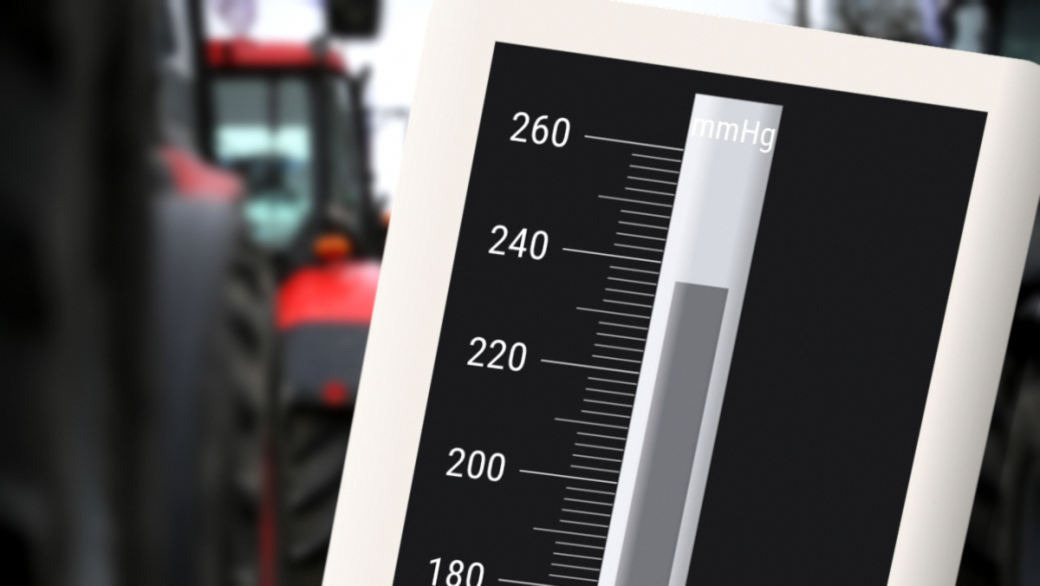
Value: 237,mmHg
